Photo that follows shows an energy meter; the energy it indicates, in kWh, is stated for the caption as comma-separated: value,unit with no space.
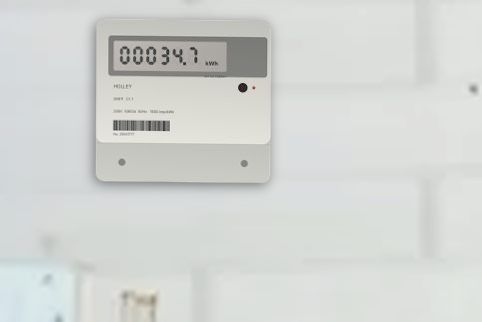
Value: 34.7,kWh
